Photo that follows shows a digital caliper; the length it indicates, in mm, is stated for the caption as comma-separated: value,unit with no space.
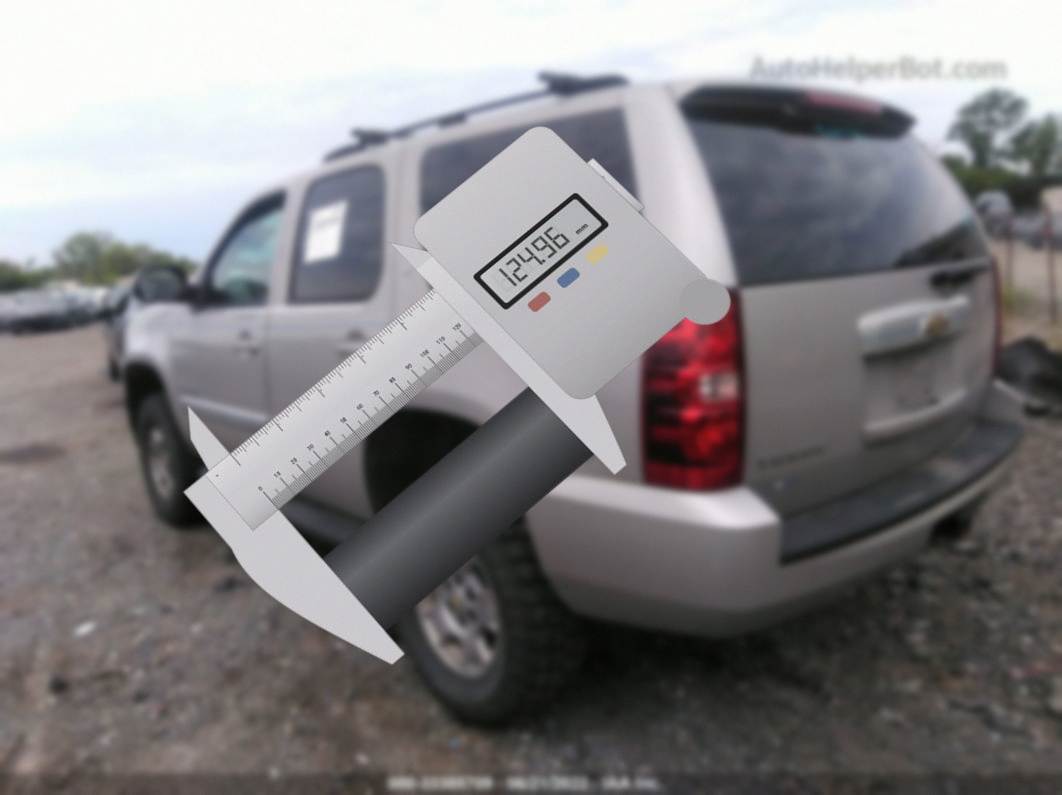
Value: 124.96,mm
